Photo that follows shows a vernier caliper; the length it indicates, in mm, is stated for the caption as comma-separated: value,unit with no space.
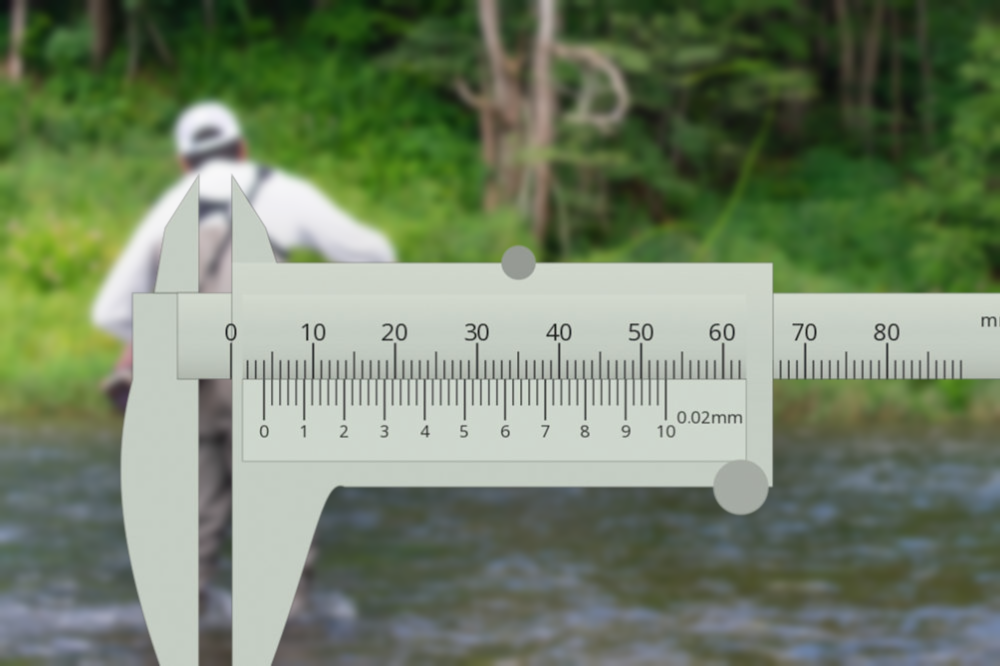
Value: 4.0,mm
